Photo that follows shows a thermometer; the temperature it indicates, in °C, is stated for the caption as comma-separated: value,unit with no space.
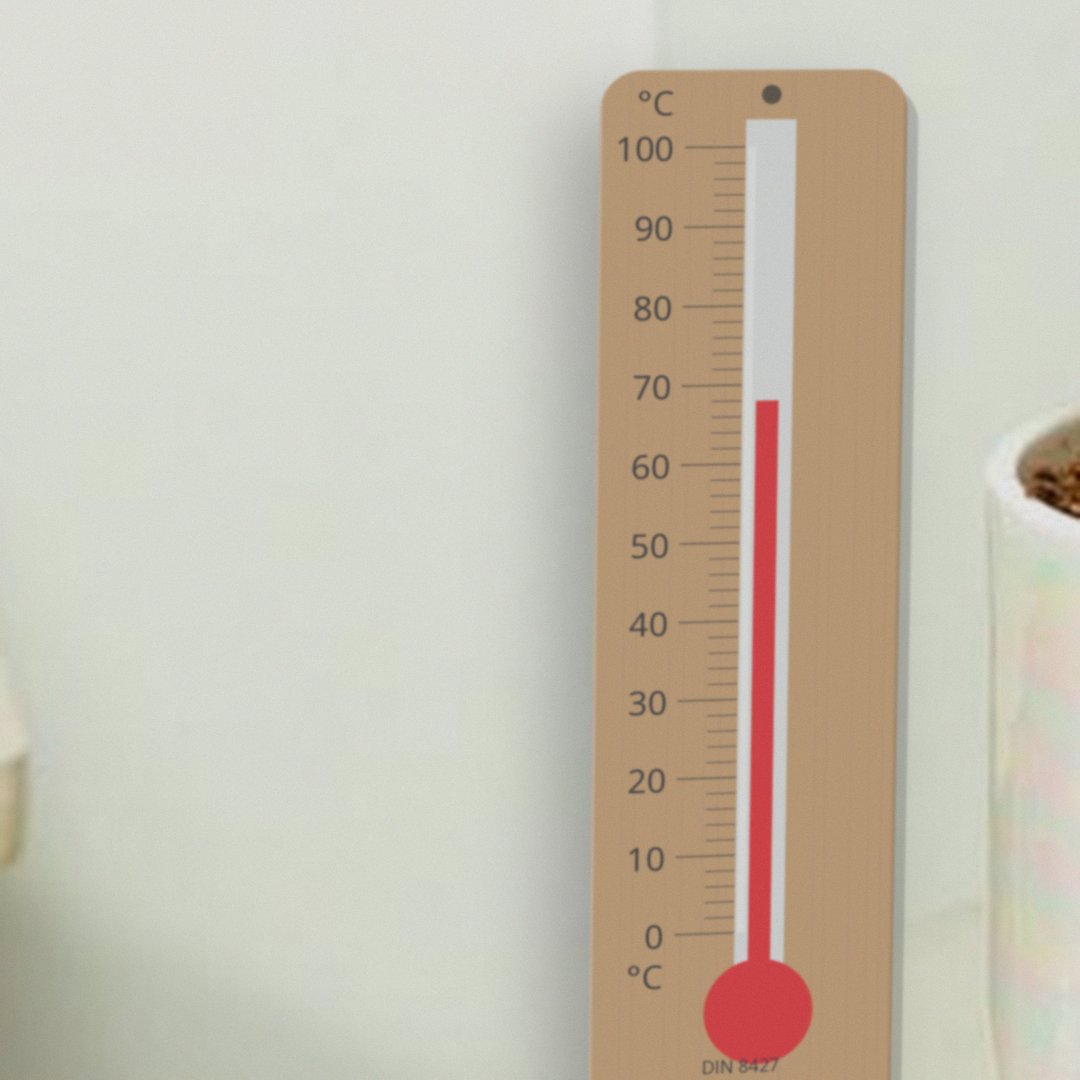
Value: 68,°C
